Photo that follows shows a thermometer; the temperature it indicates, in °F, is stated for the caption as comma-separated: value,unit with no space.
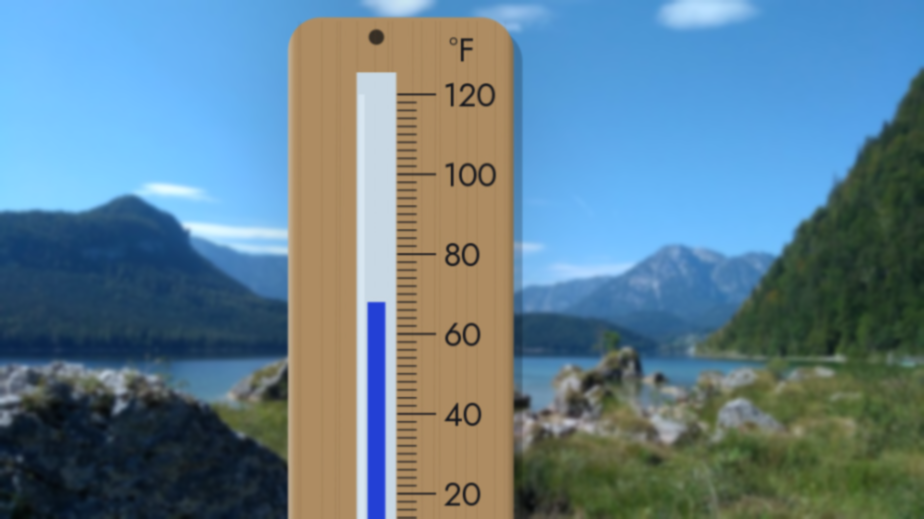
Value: 68,°F
